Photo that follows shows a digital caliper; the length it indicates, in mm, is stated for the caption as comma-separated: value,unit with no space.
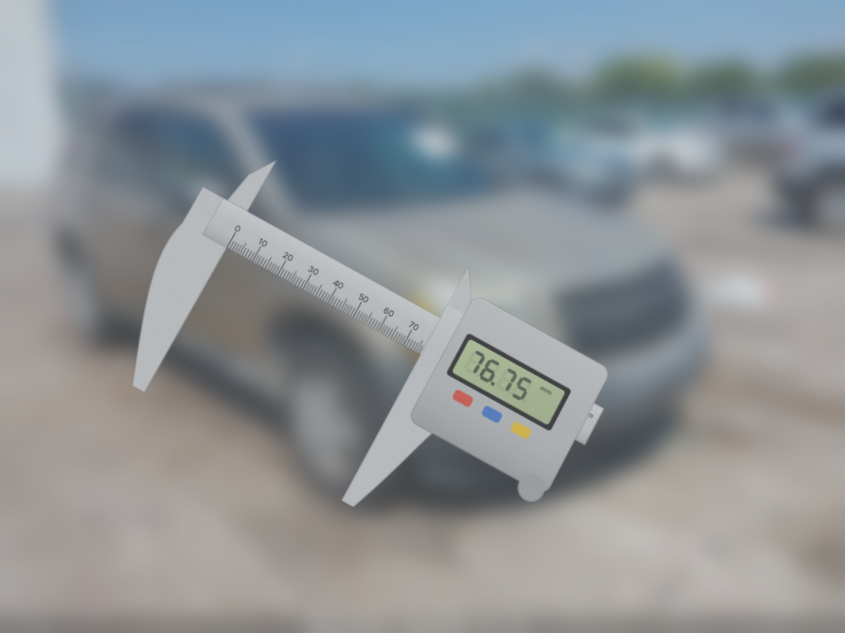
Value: 76.75,mm
